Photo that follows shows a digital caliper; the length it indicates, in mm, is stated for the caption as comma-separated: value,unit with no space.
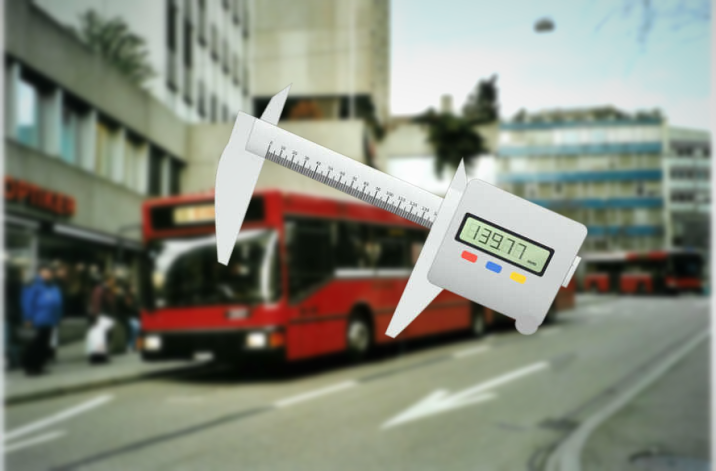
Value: 139.77,mm
